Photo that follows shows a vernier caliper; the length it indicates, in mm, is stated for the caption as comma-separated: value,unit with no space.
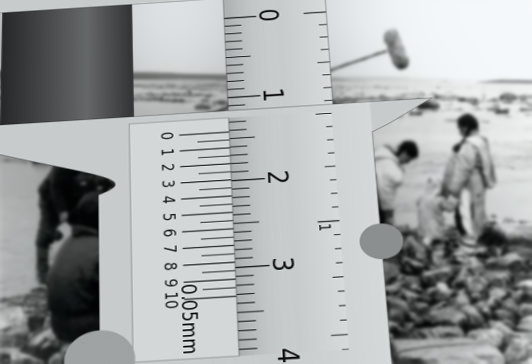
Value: 14.2,mm
